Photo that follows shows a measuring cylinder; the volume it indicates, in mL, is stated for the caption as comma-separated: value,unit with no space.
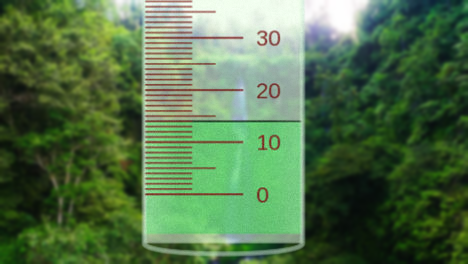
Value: 14,mL
